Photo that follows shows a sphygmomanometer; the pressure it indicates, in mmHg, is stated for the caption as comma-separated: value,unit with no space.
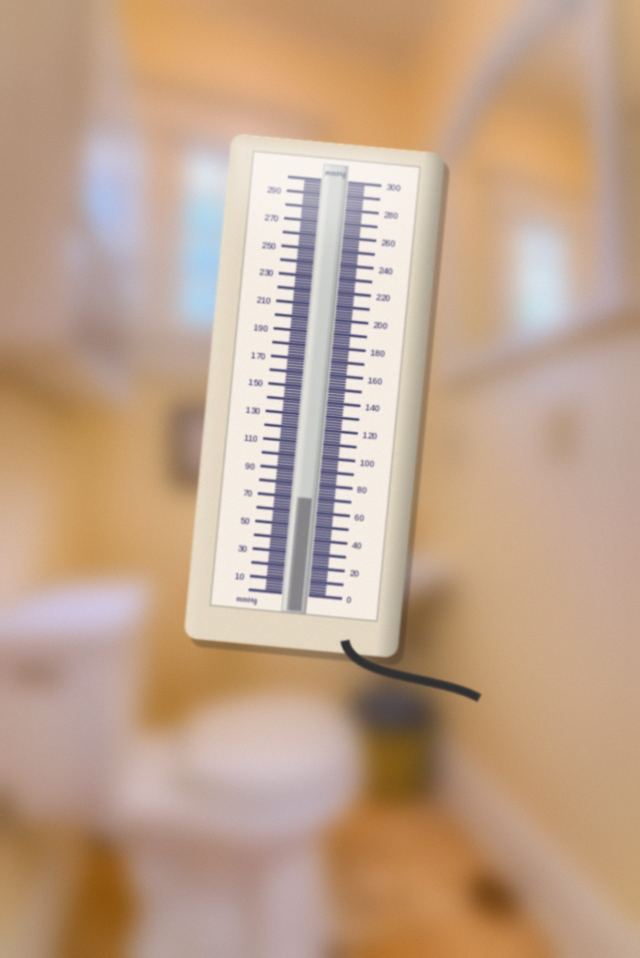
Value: 70,mmHg
